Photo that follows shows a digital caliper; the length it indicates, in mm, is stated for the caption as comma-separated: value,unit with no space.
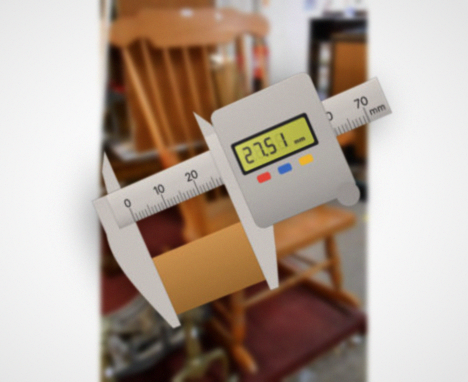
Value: 27.51,mm
